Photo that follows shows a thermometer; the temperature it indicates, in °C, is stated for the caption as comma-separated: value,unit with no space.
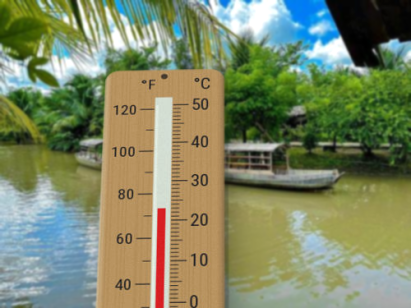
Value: 23,°C
